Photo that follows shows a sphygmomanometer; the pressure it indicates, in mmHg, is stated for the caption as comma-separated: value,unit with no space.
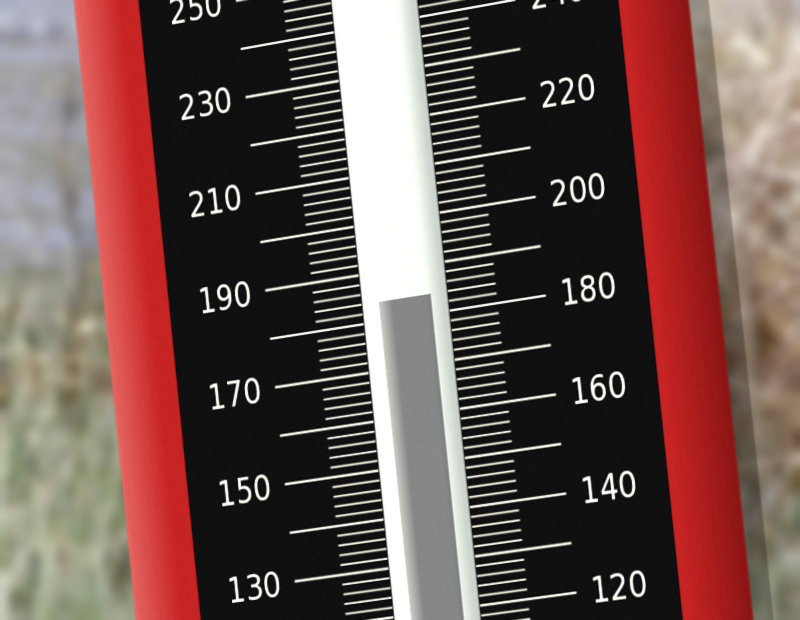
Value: 184,mmHg
